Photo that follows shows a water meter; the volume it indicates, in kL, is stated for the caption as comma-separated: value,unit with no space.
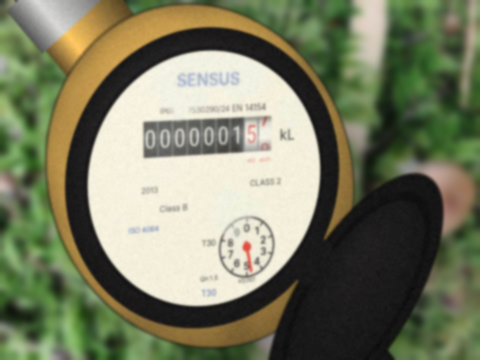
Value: 1.574,kL
